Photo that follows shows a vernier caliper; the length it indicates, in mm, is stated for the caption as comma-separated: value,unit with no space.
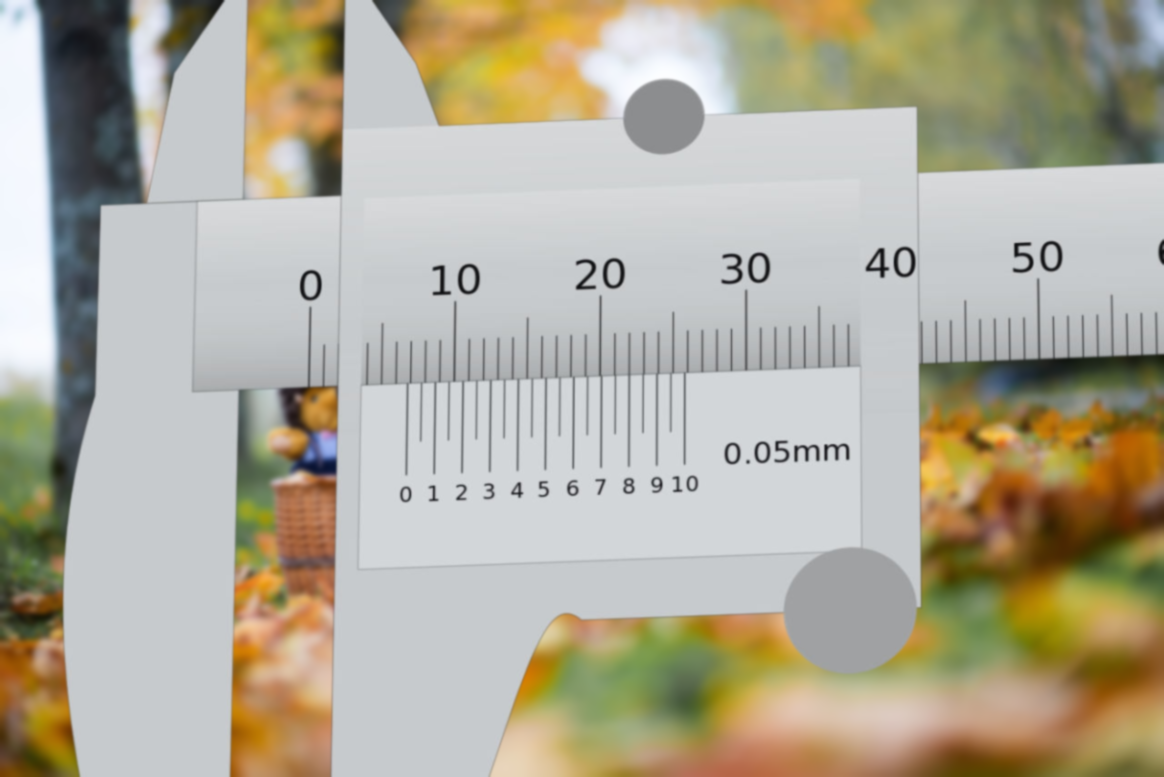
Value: 6.8,mm
